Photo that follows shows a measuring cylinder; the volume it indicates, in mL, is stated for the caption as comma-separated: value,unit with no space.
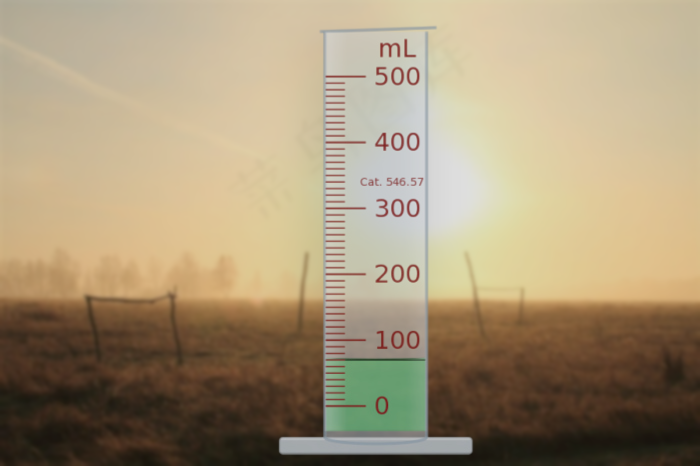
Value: 70,mL
